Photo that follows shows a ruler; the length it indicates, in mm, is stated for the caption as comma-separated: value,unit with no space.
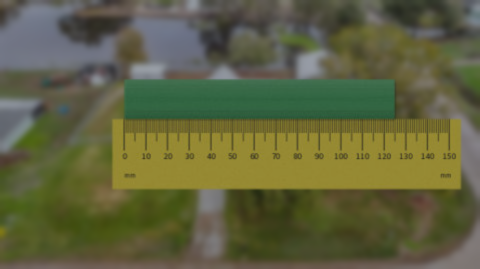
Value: 125,mm
